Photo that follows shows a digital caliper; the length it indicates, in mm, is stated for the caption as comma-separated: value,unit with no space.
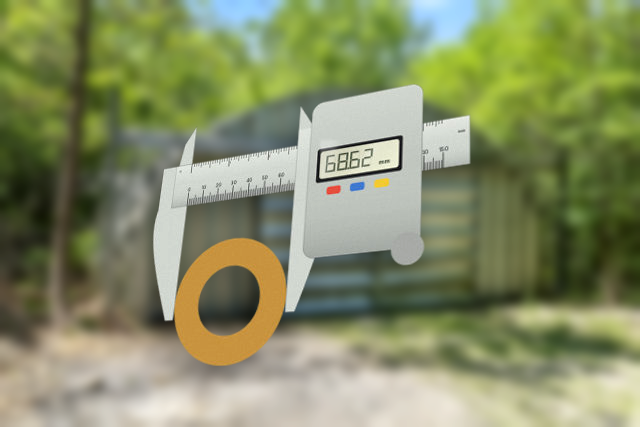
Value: 68.62,mm
